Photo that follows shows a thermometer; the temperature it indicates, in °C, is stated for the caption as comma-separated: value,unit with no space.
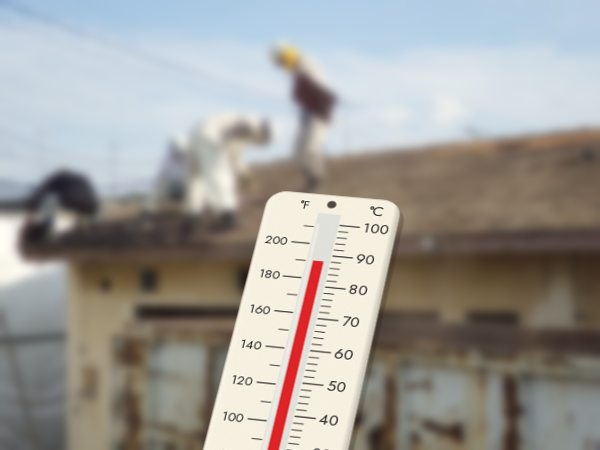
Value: 88,°C
